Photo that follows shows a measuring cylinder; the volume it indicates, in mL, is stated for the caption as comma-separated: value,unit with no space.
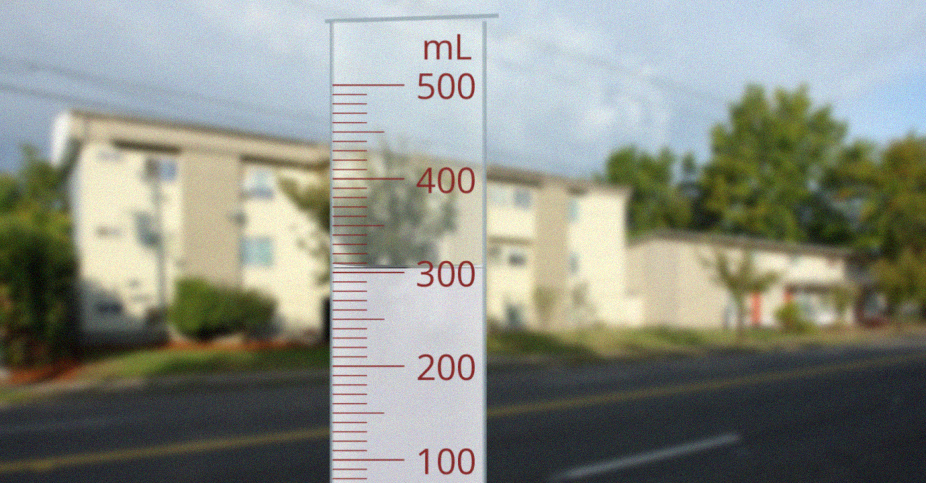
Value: 305,mL
